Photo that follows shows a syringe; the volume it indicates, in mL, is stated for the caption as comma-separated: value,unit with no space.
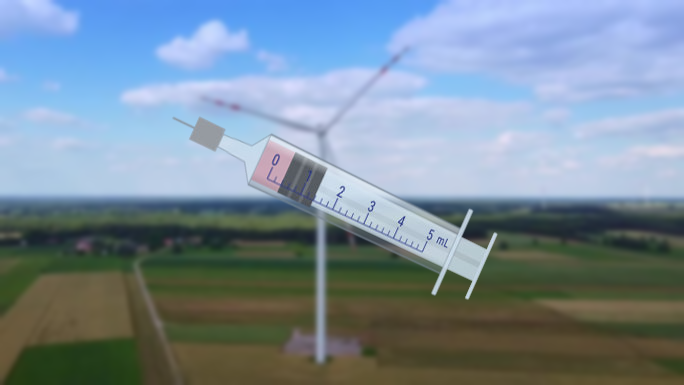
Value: 0.4,mL
